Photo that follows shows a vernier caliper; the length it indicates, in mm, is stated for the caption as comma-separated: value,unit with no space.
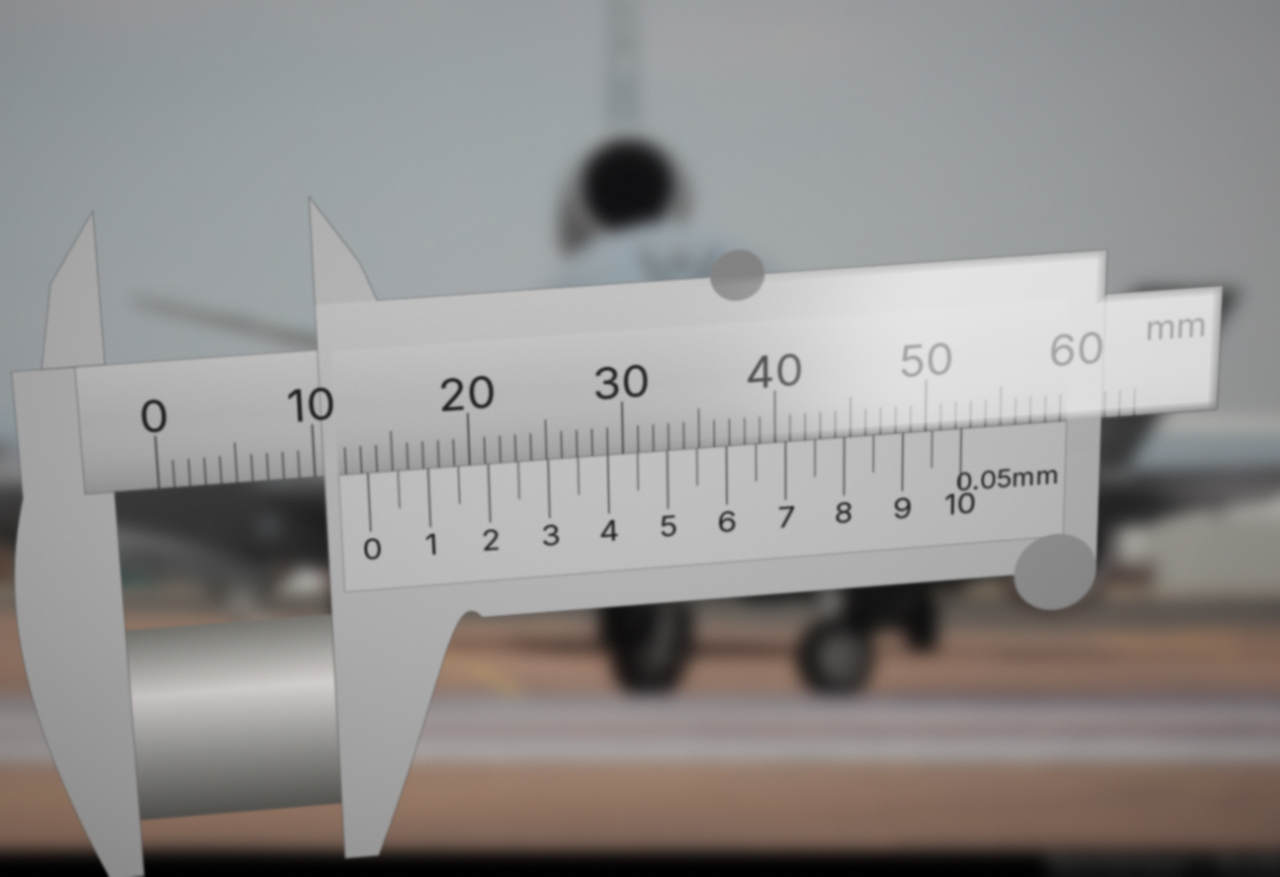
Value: 13.4,mm
